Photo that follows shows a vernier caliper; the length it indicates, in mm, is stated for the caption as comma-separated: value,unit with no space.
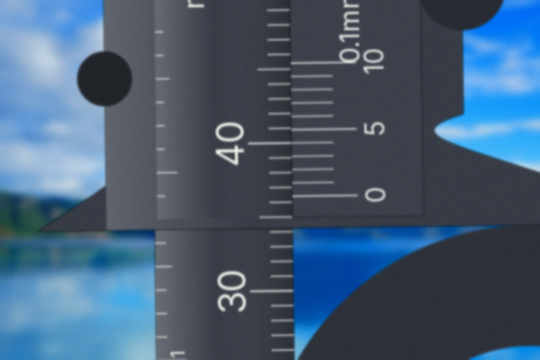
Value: 36.4,mm
